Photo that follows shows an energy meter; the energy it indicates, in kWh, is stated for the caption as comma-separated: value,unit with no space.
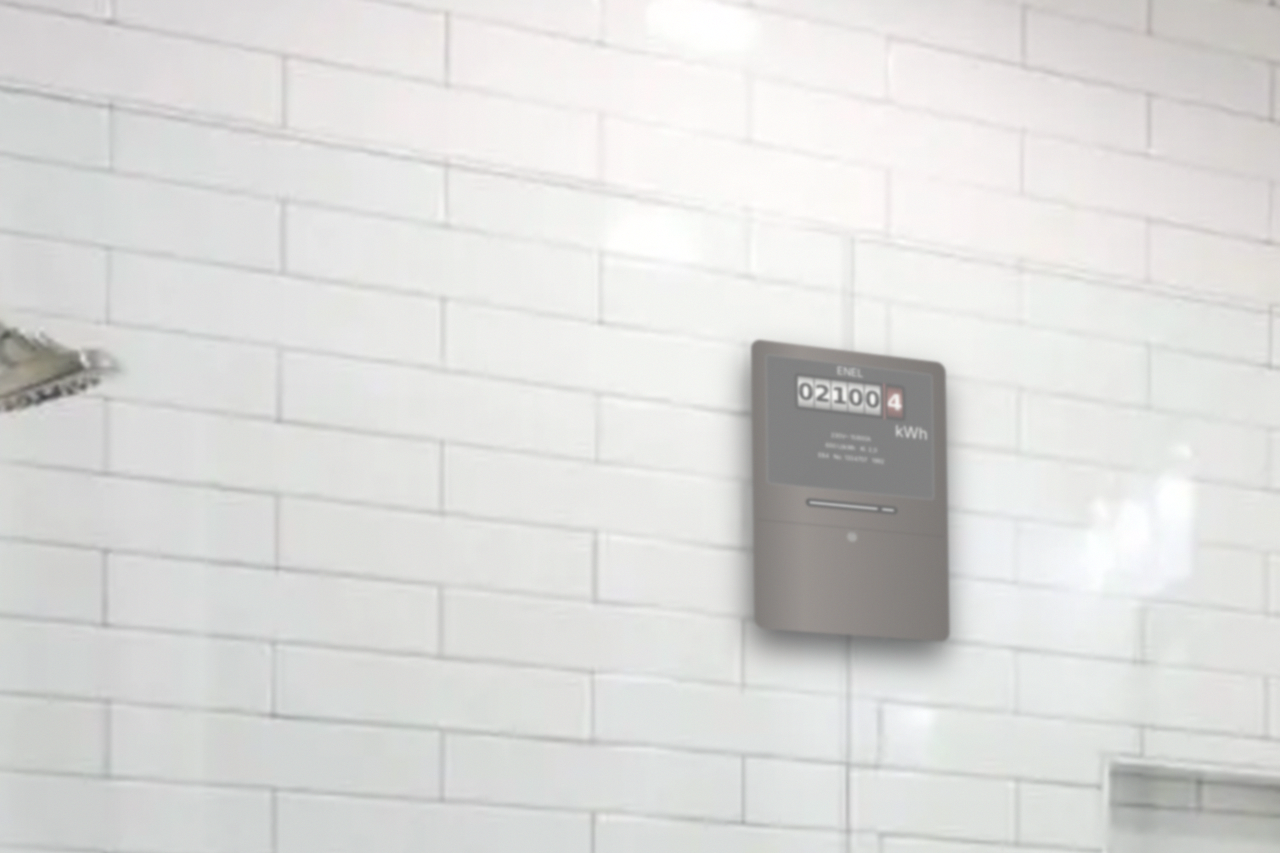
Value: 2100.4,kWh
